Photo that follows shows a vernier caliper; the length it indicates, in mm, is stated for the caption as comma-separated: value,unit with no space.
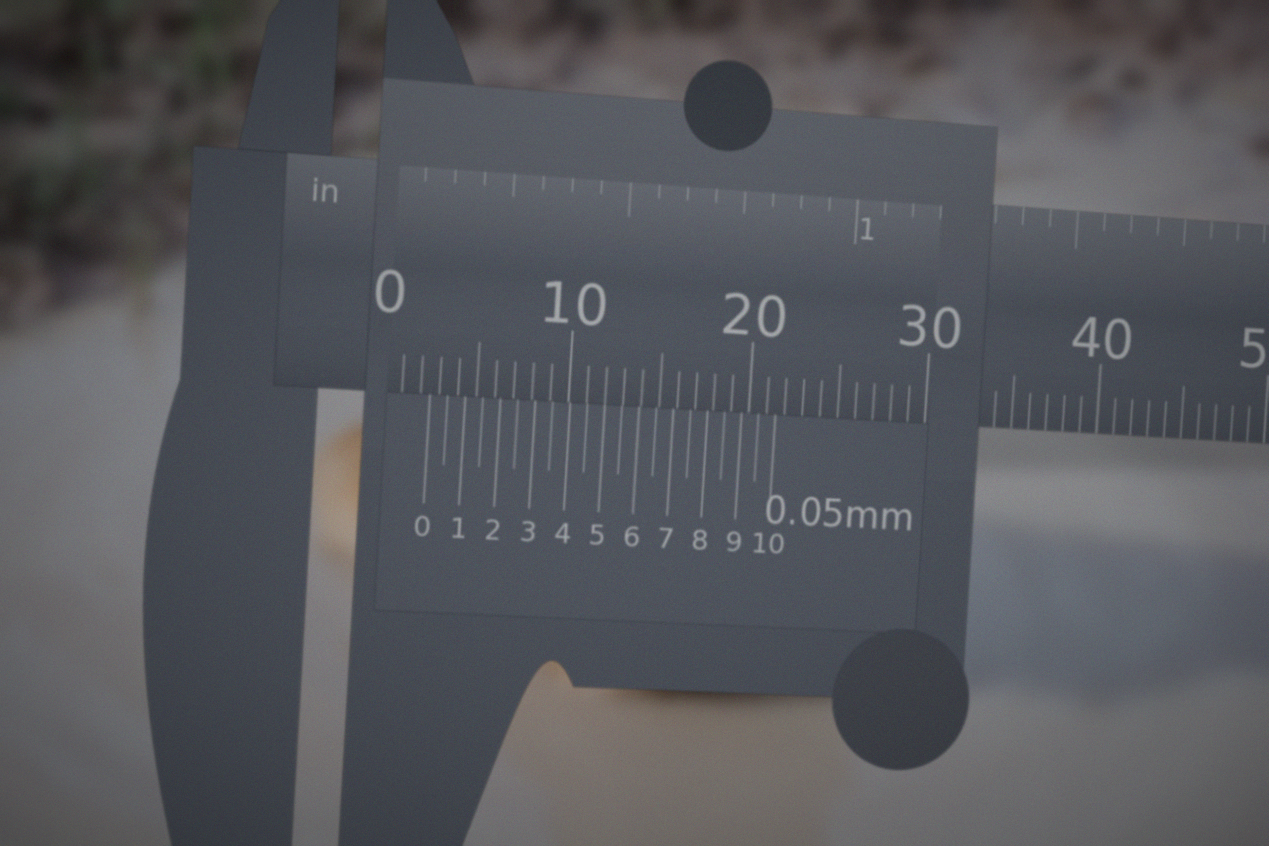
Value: 2.5,mm
